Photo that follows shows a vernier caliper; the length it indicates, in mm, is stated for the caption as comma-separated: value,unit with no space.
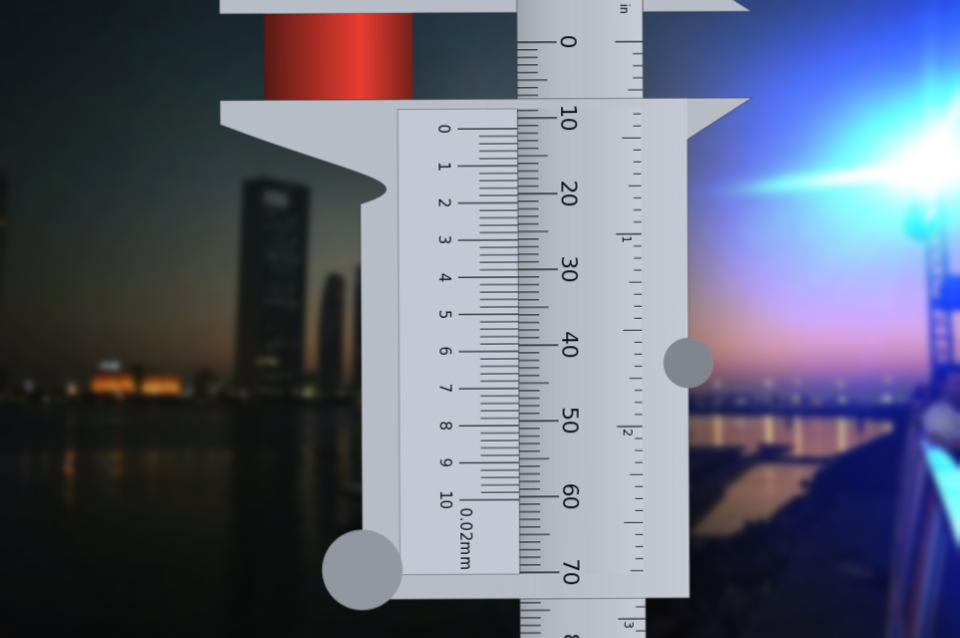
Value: 11.4,mm
